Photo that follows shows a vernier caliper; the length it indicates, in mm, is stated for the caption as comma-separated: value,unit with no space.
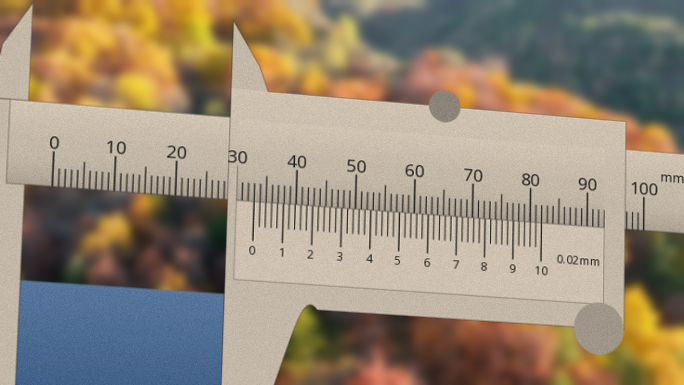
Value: 33.0,mm
